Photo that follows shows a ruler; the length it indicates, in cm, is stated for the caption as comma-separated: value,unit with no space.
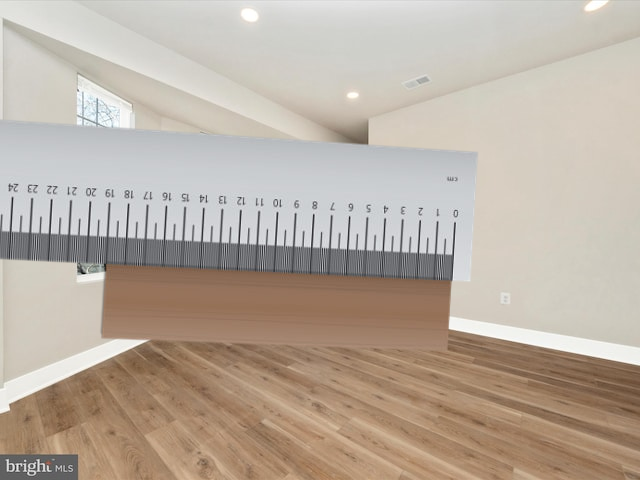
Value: 19,cm
